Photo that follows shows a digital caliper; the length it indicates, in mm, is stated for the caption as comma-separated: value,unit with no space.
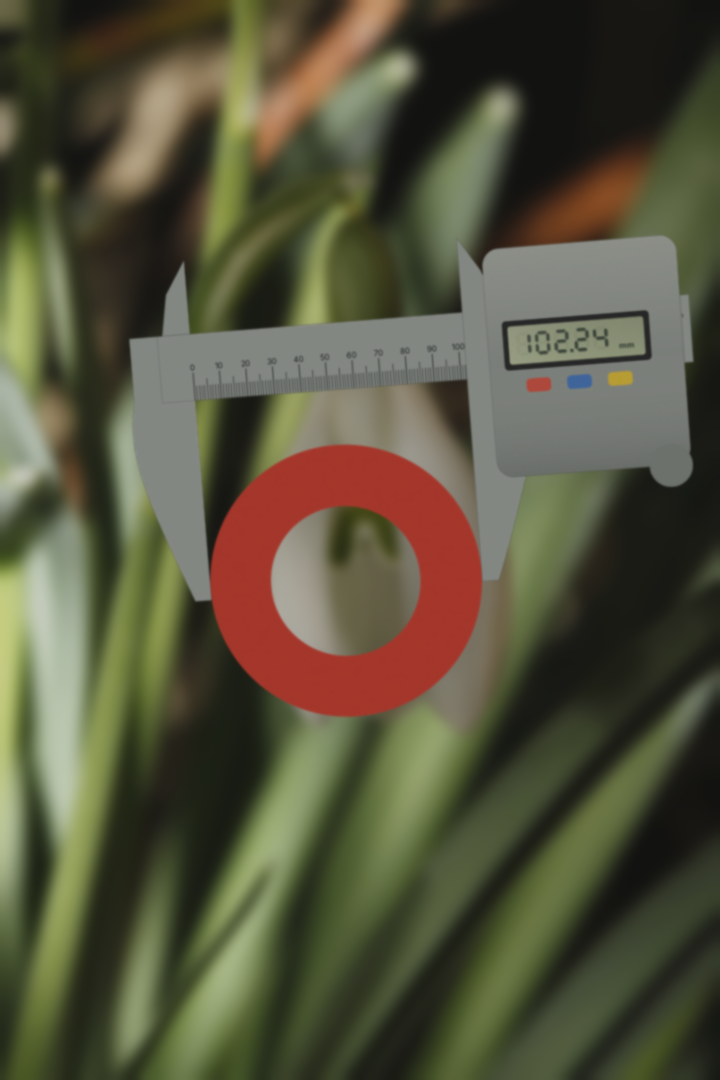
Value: 102.24,mm
